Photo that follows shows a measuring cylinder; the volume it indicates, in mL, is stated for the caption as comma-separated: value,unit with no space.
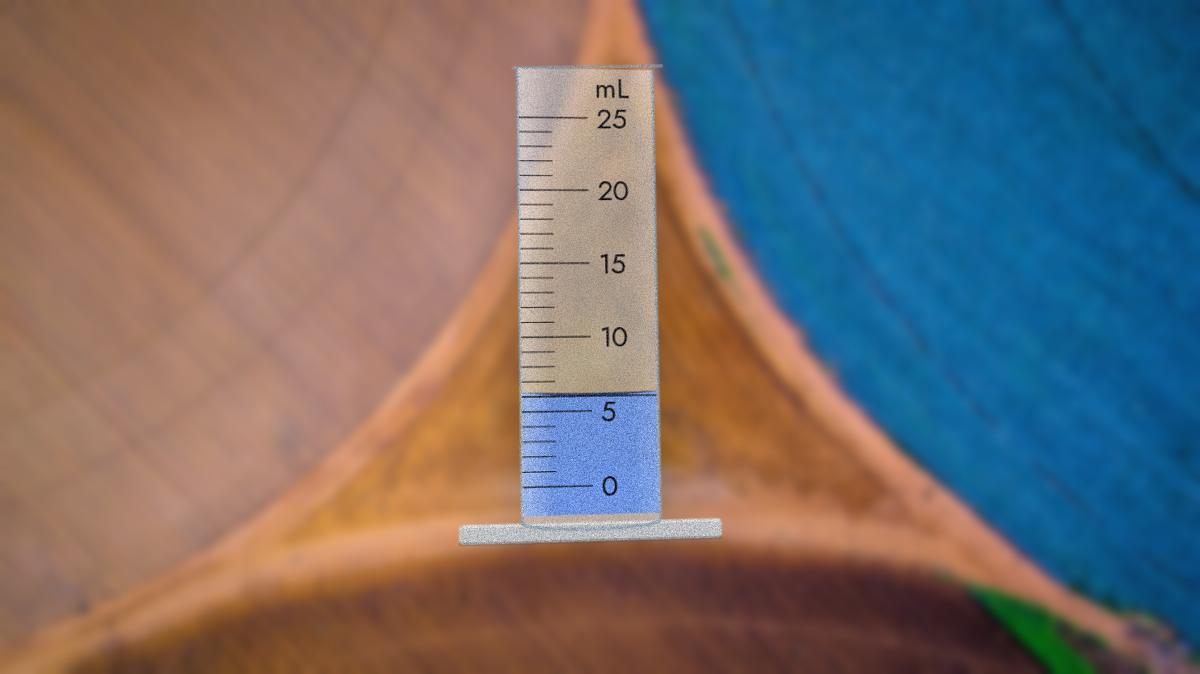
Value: 6,mL
